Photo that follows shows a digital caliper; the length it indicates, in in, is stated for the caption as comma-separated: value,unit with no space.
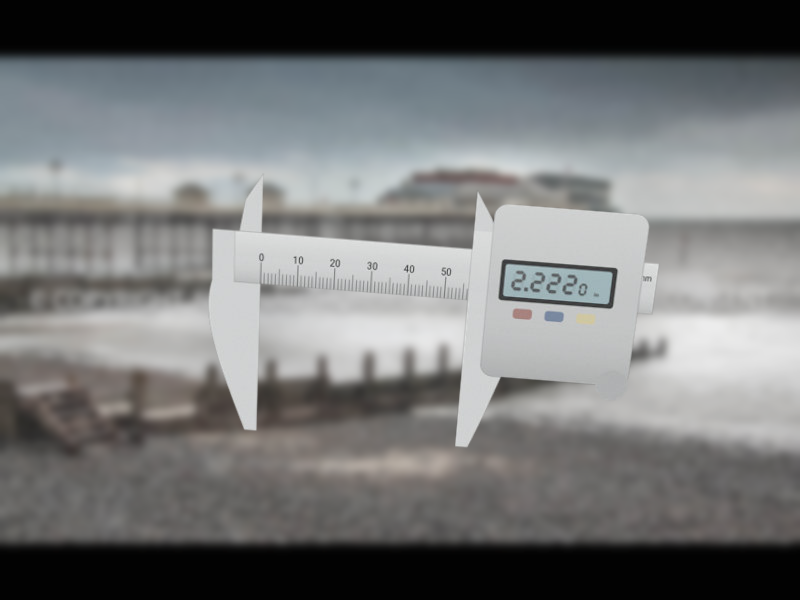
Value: 2.2220,in
